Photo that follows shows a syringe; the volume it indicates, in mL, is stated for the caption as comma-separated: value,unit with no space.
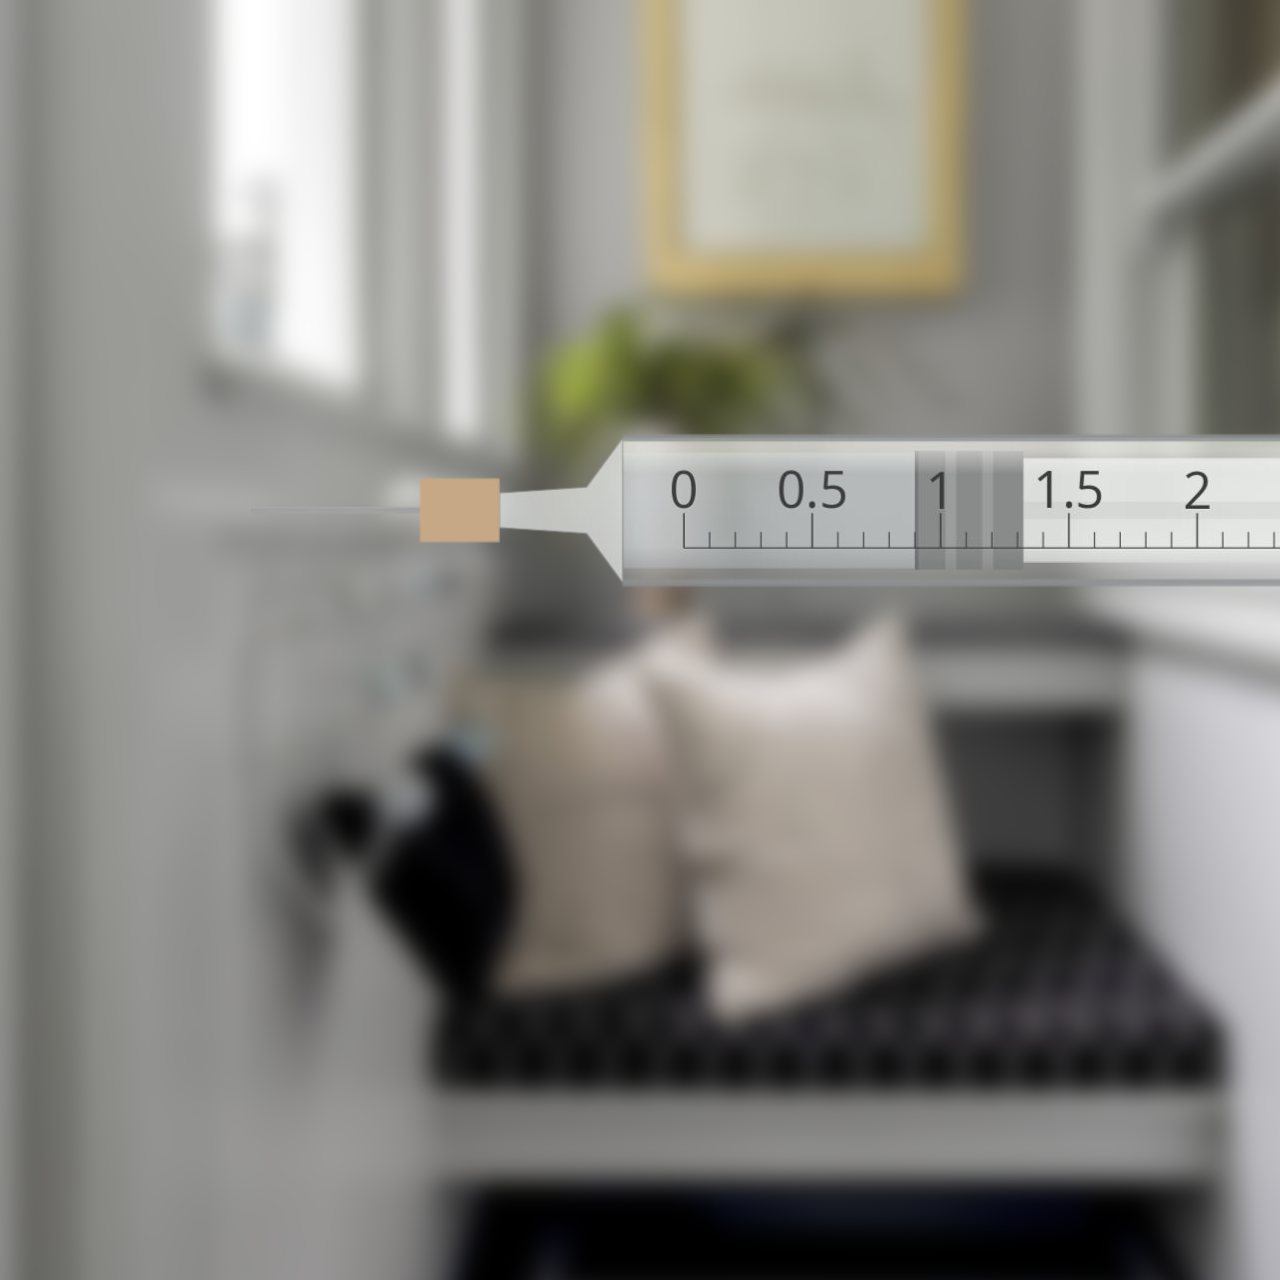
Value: 0.9,mL
